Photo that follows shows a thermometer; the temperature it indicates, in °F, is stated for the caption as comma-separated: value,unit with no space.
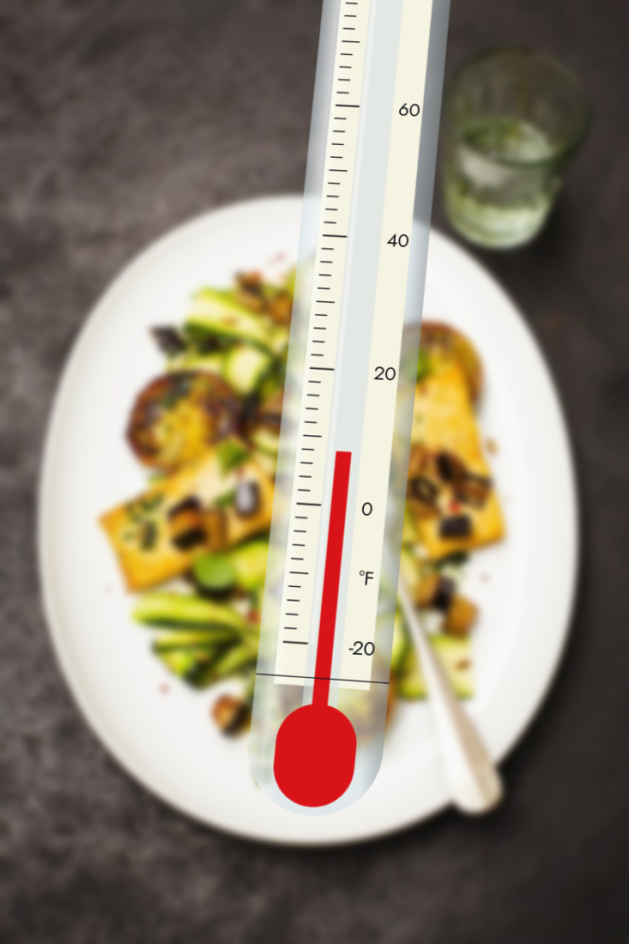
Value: 8,°F
